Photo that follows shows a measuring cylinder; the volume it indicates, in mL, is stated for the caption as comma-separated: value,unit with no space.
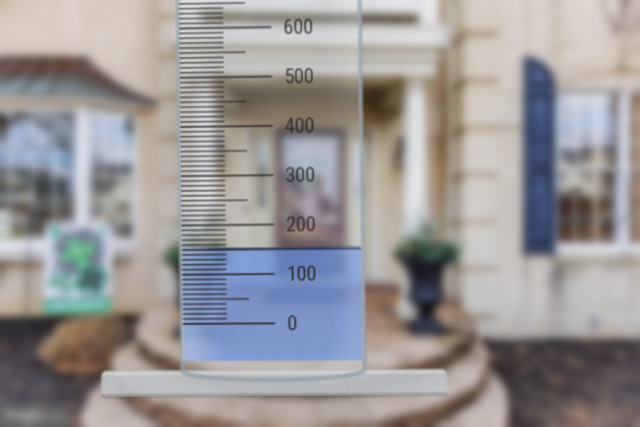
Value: 150,mL
